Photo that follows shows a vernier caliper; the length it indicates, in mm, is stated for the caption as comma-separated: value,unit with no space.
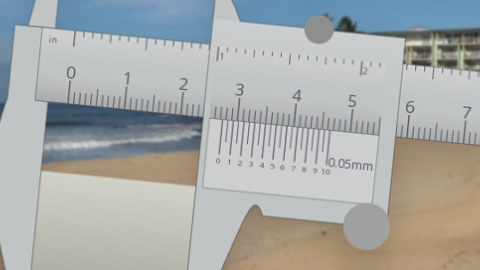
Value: 27.4,mm
